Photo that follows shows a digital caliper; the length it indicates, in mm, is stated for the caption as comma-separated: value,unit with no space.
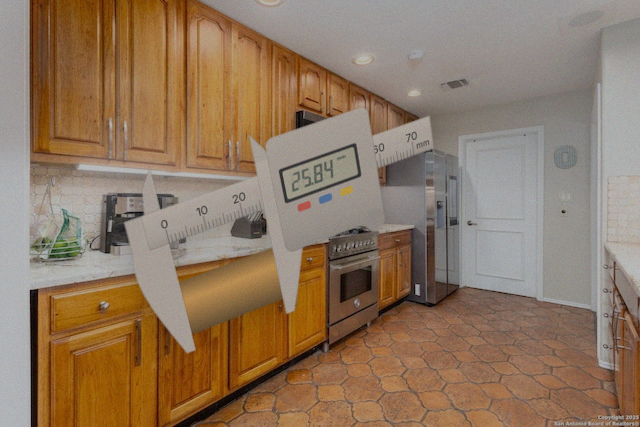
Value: 25.84,mm
